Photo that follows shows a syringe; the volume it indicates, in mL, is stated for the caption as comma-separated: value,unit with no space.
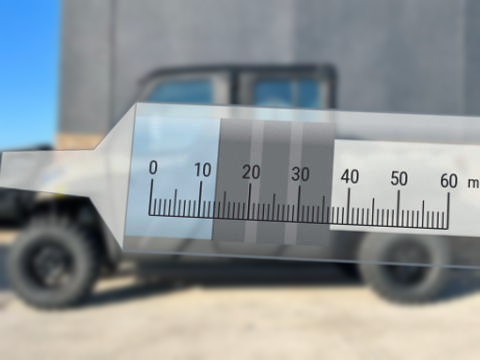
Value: 13,mL
